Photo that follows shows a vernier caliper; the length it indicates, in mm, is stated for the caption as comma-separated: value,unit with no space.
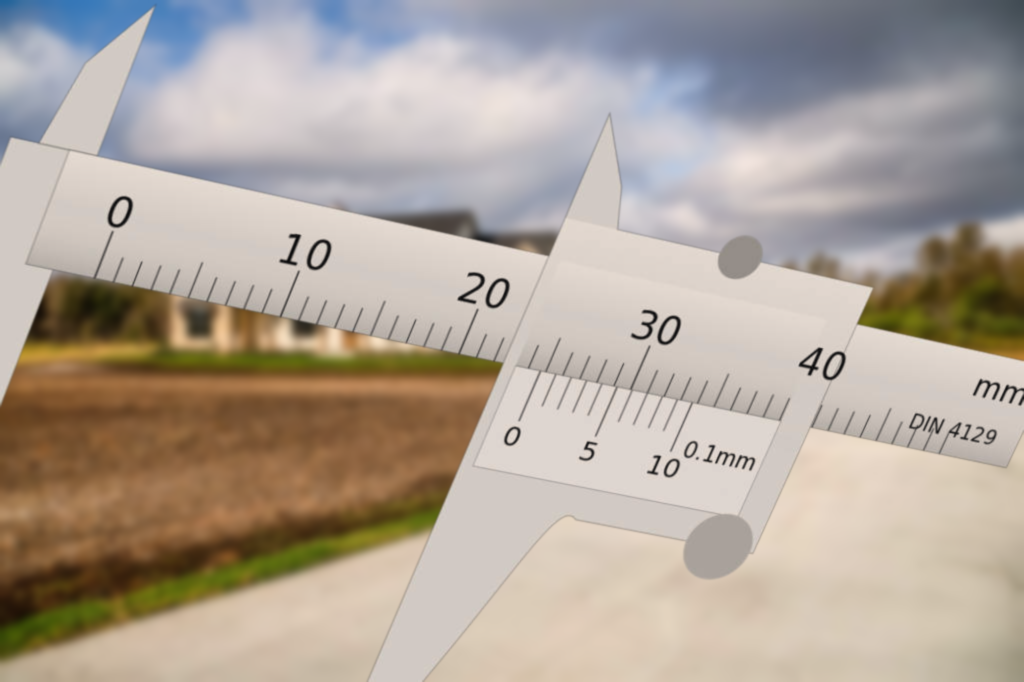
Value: 24.7,mm
